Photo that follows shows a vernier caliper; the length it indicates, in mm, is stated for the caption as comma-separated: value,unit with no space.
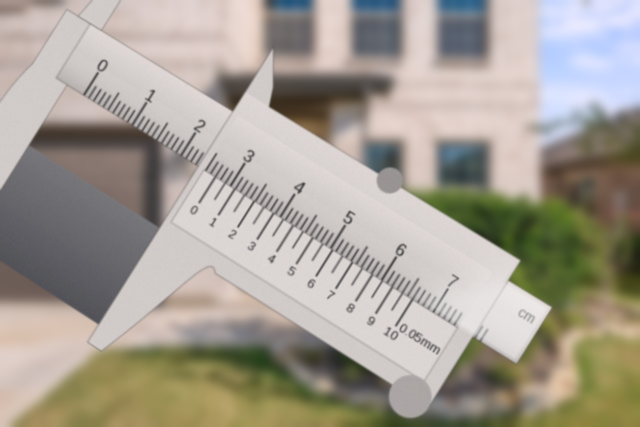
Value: 27.0,mm
